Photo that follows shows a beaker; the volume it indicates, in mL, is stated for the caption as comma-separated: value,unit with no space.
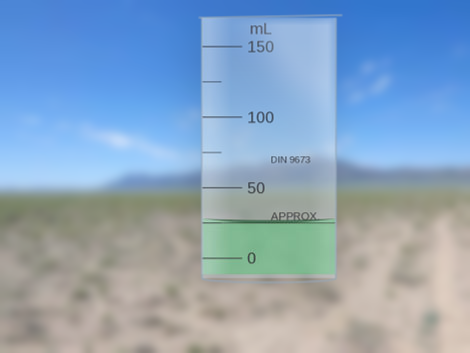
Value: 25,mL
